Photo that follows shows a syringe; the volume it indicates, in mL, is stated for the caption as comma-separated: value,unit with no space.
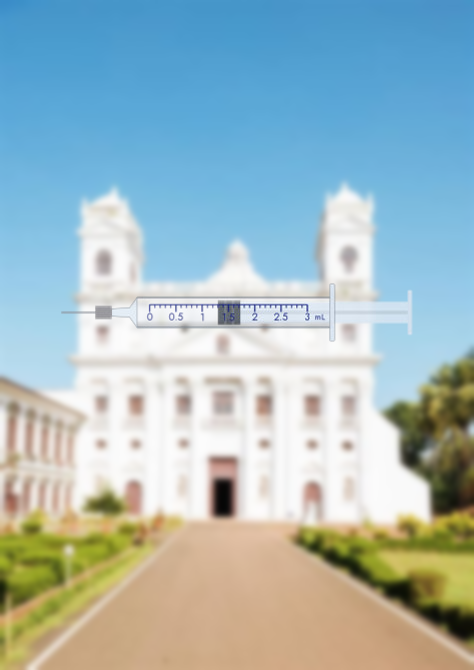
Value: 1.3,mL
